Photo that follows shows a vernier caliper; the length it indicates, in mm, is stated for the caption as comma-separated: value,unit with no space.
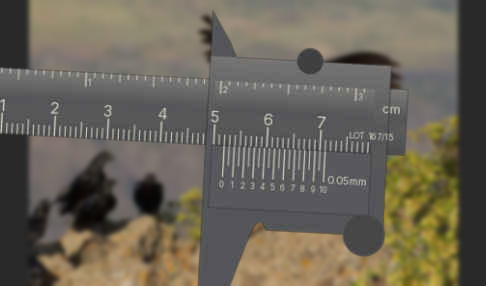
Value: 52.0,mm
